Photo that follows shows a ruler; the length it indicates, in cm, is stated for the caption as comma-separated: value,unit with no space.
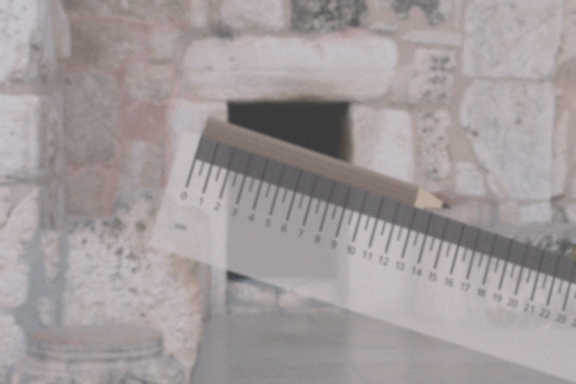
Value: 15,cm
